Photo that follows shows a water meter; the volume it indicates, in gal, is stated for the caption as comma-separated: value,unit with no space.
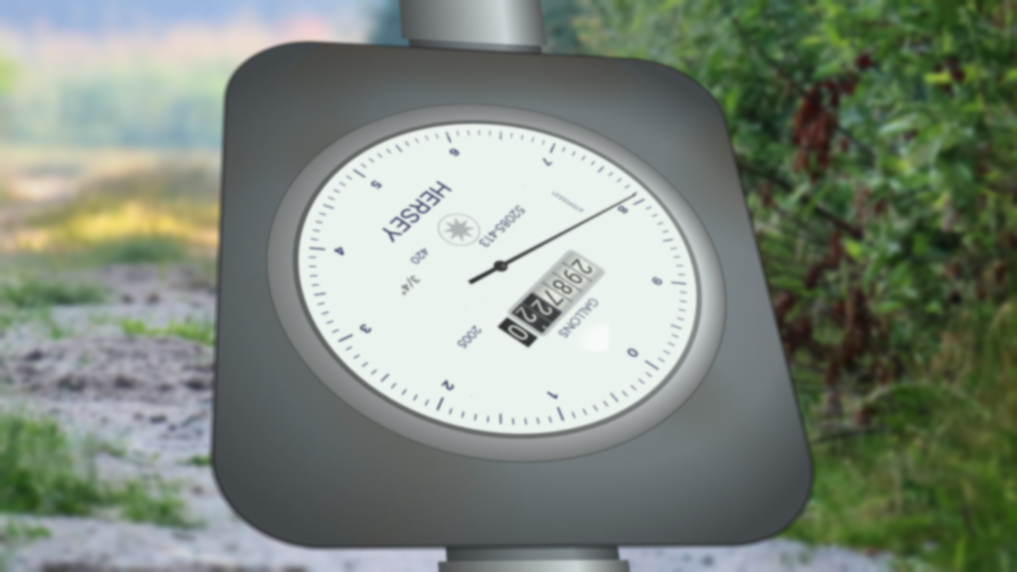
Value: 2987217.9,gal
